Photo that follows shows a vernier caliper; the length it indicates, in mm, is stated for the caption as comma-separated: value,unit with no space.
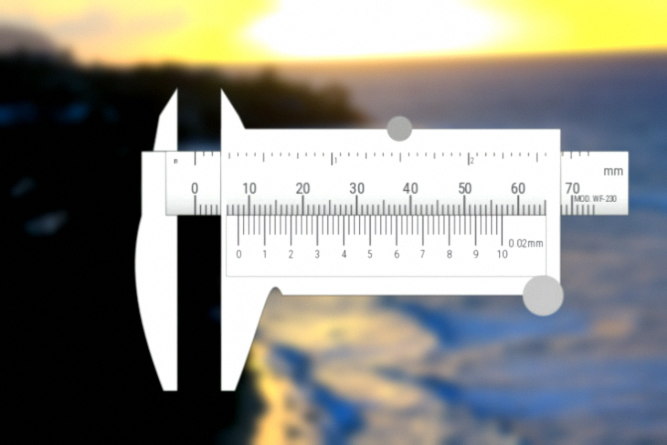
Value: 8.0,mm
